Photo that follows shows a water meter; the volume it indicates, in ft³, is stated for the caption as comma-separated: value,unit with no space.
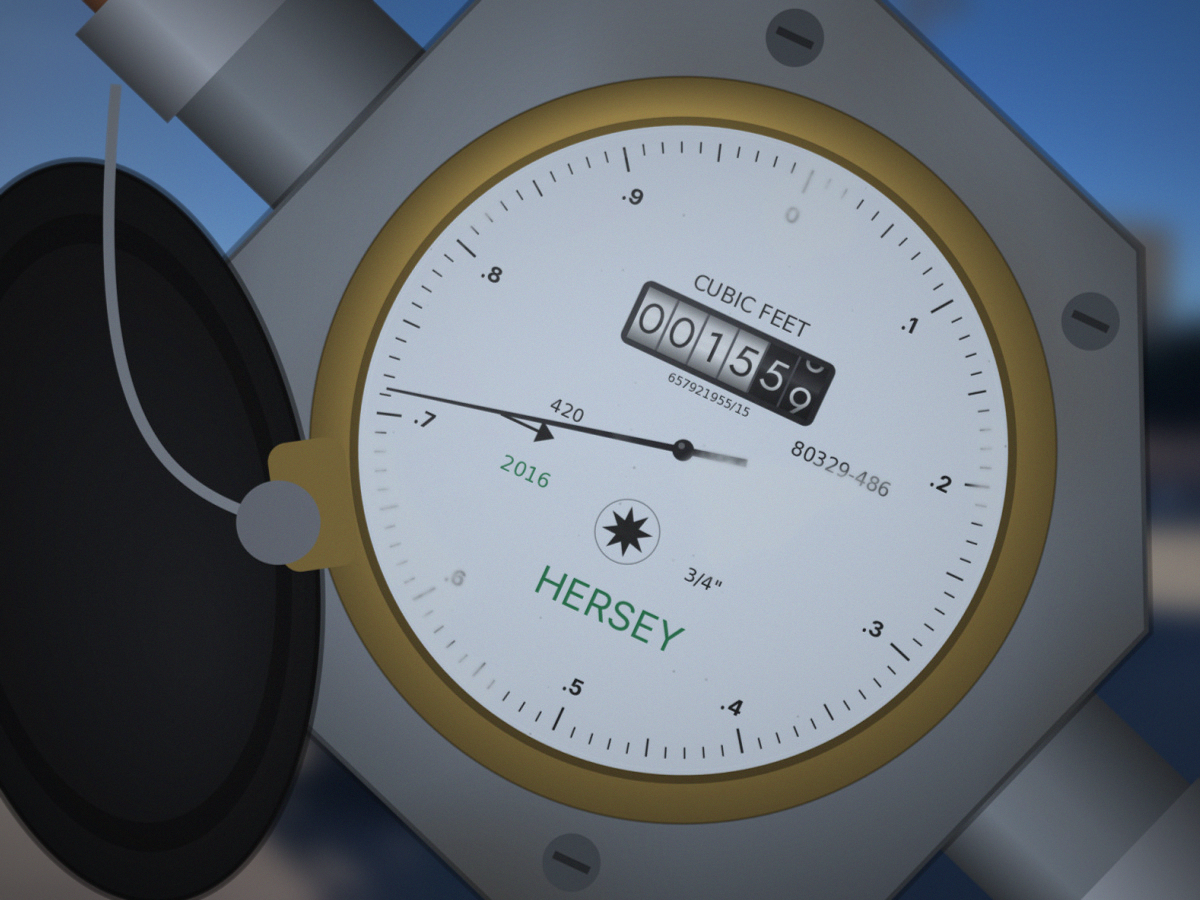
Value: 1558.71,ft³
